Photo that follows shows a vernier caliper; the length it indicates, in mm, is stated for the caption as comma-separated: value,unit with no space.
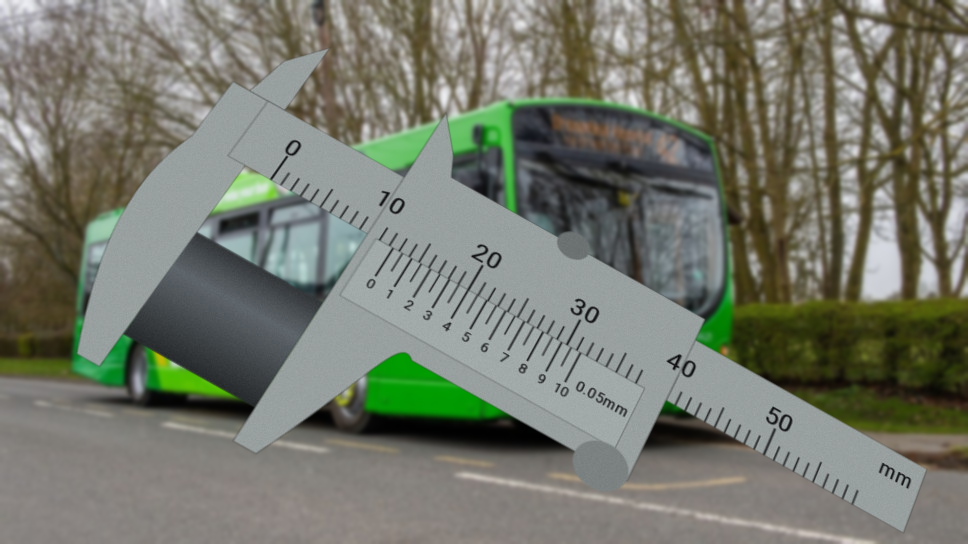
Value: 12.4,mm
